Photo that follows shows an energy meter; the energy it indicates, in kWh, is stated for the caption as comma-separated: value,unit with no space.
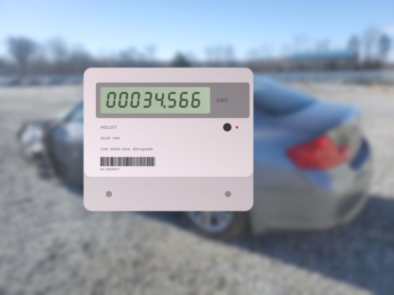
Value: 34.566,kWh
